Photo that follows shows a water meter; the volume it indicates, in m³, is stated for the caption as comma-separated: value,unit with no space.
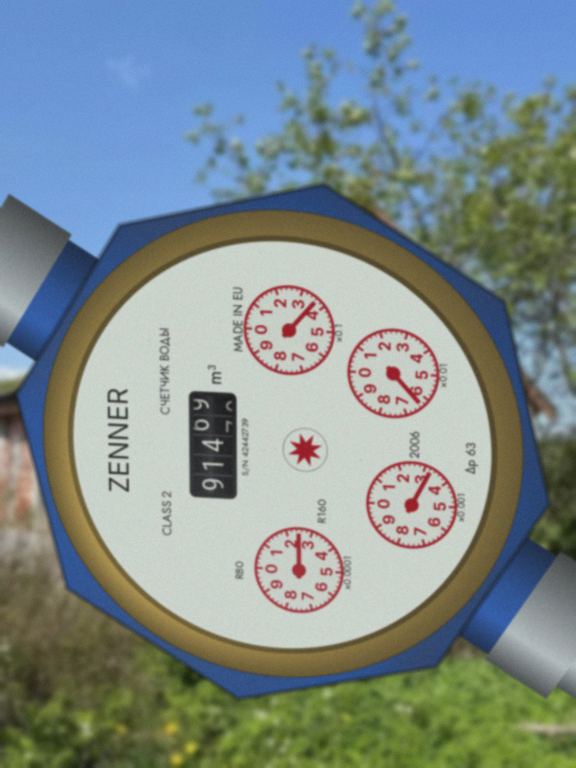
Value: 91469.3632,m³
